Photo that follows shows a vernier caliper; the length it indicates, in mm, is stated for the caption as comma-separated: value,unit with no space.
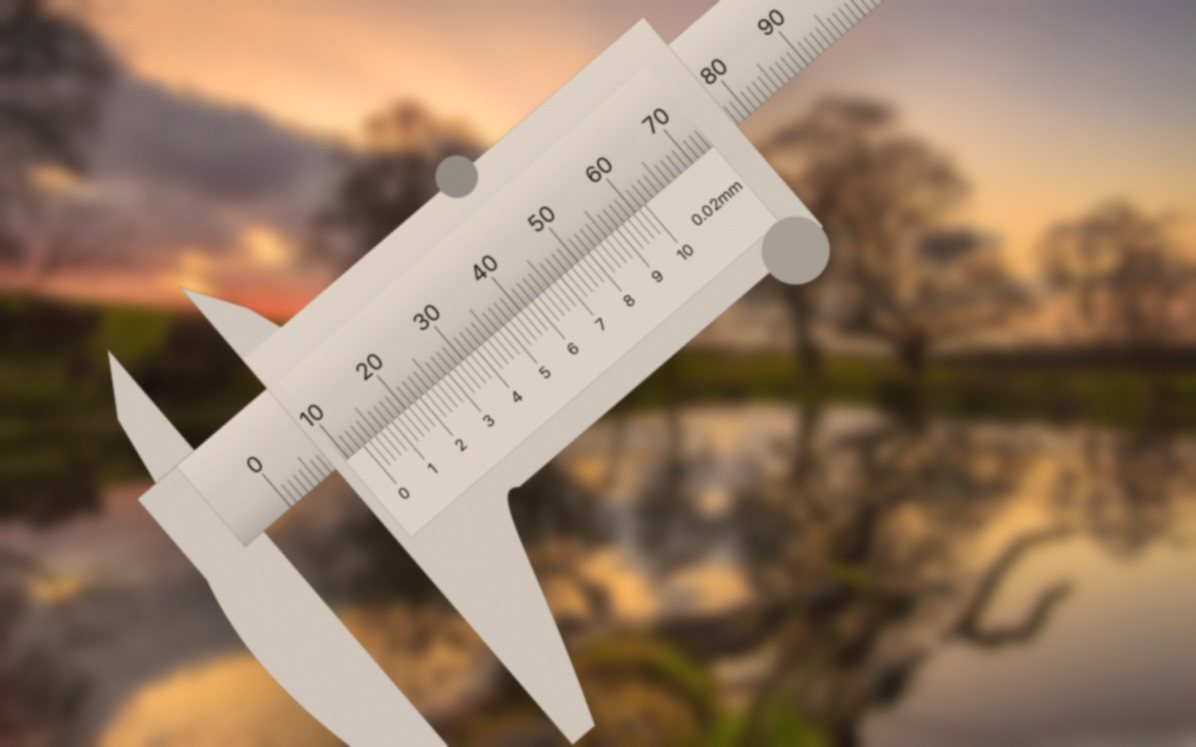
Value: 12.6,mm
